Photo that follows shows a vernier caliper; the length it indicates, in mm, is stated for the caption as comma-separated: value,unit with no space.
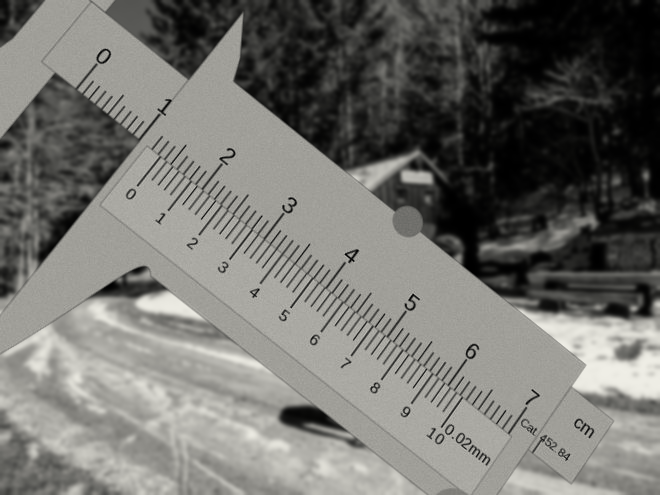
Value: 13.4,mm
